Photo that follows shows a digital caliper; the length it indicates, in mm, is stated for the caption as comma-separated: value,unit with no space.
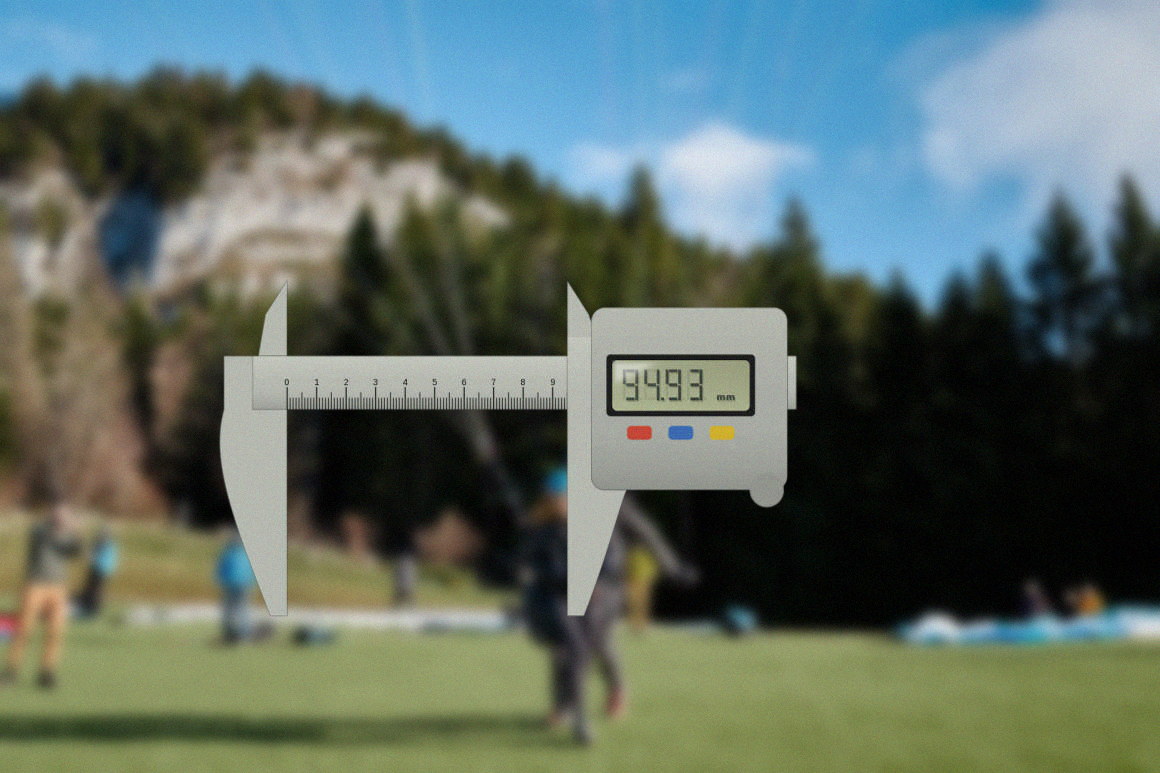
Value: 94.93,mm
